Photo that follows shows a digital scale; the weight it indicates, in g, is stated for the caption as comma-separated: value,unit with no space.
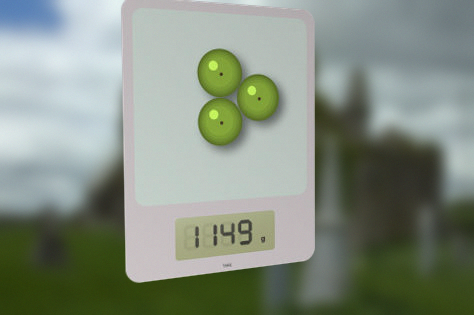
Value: 1149,g
